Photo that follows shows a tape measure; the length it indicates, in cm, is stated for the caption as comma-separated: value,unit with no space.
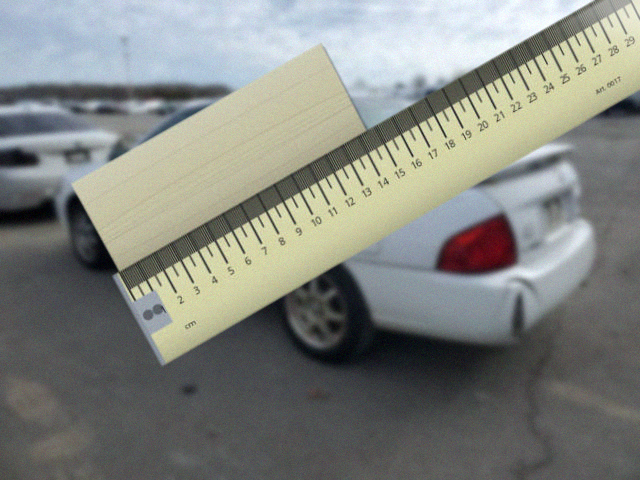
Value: 14.5,cm
